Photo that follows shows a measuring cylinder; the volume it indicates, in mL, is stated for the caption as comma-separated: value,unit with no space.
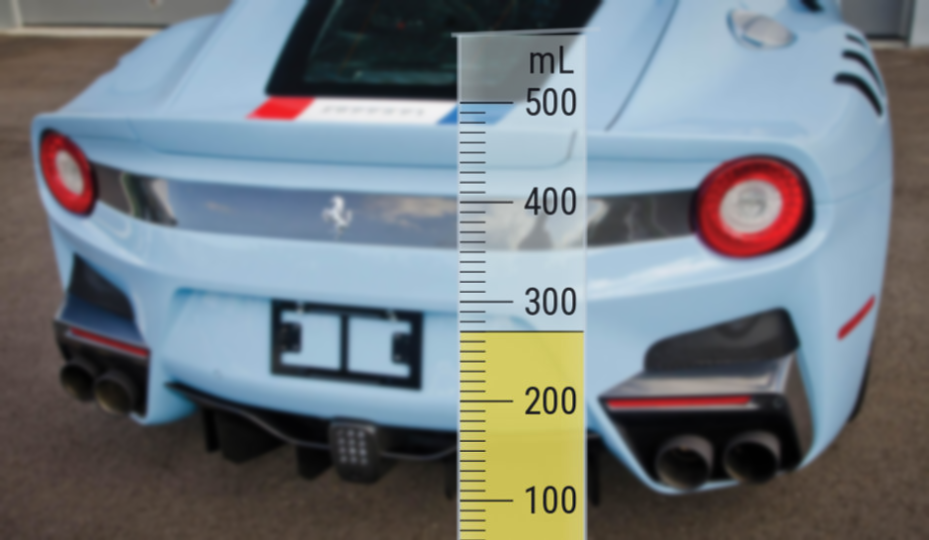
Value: 270,mL
